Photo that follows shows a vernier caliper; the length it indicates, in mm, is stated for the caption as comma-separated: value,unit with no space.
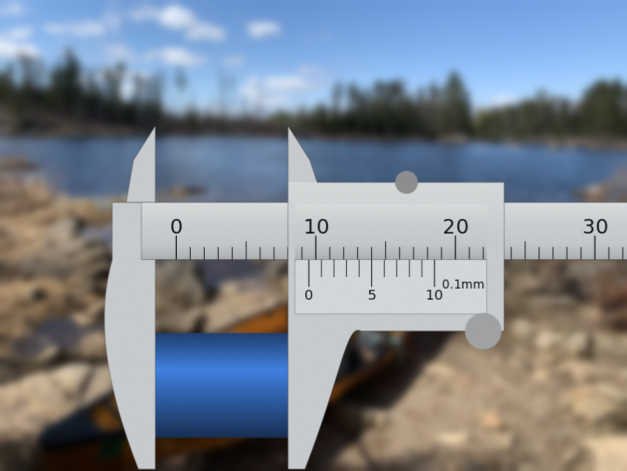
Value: 9.5,mm
